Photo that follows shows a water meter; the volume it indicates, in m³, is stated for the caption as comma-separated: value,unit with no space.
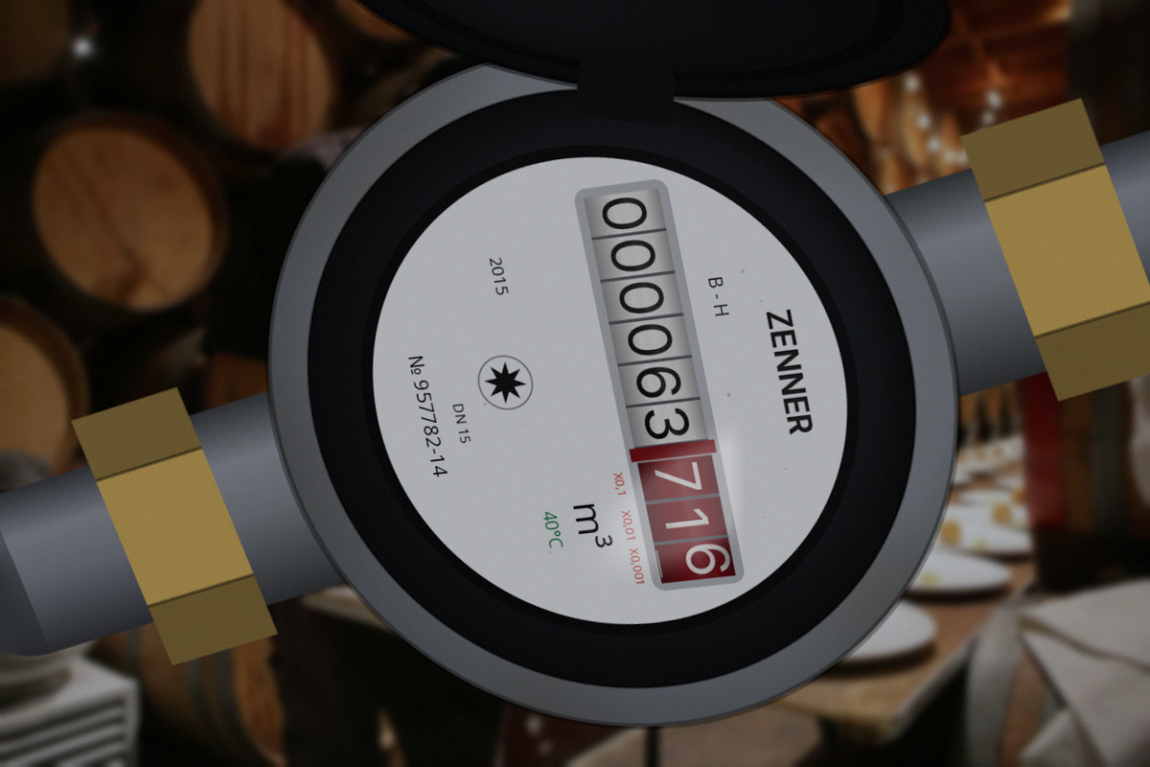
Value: 63.716,m³
